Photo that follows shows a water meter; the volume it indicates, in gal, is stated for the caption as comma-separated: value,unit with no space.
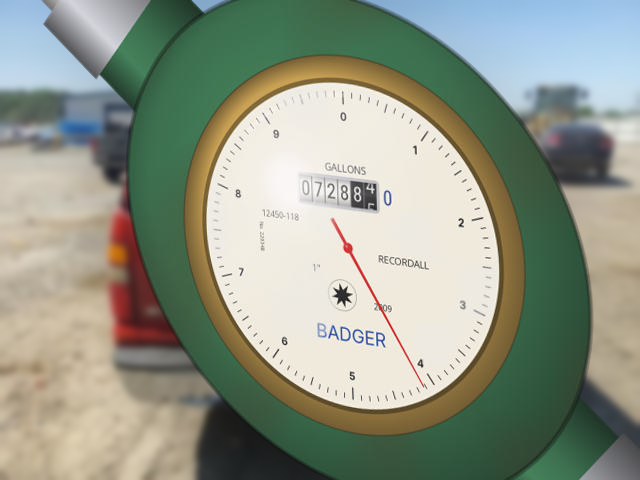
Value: 728844.1,gal
